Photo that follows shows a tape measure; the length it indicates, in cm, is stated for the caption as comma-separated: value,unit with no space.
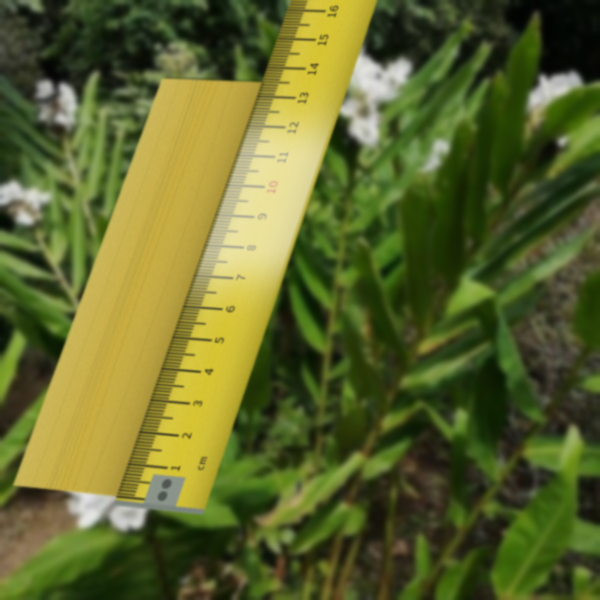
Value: 13.5,cm
